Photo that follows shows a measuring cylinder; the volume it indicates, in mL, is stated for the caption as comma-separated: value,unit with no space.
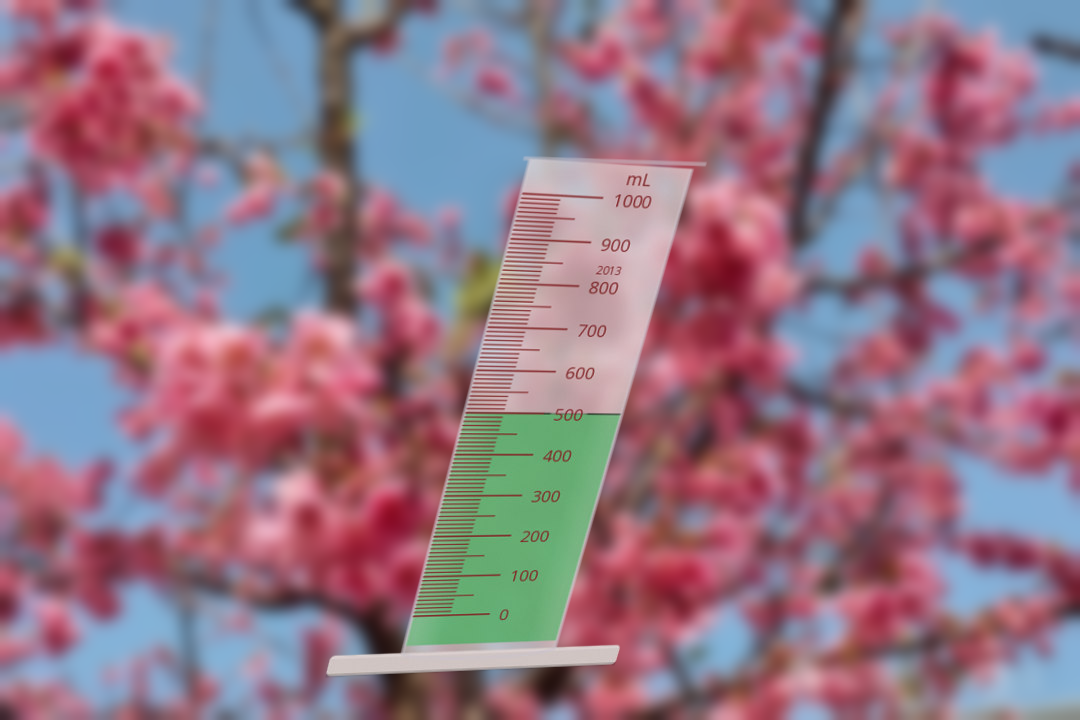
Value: 500,mL
